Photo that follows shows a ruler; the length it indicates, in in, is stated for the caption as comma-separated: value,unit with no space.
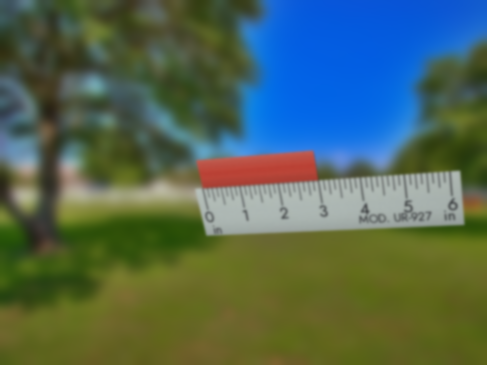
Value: 3,in
